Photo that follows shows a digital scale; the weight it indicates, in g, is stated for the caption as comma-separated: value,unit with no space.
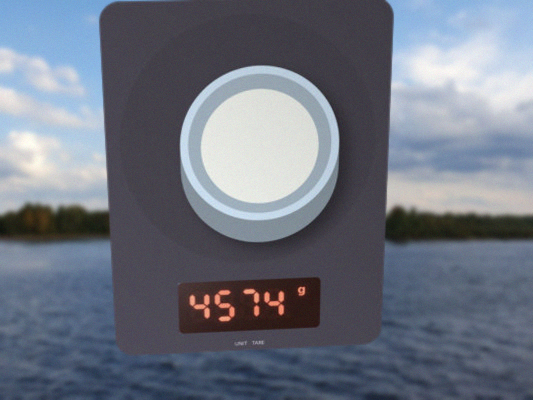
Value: 4574,g
